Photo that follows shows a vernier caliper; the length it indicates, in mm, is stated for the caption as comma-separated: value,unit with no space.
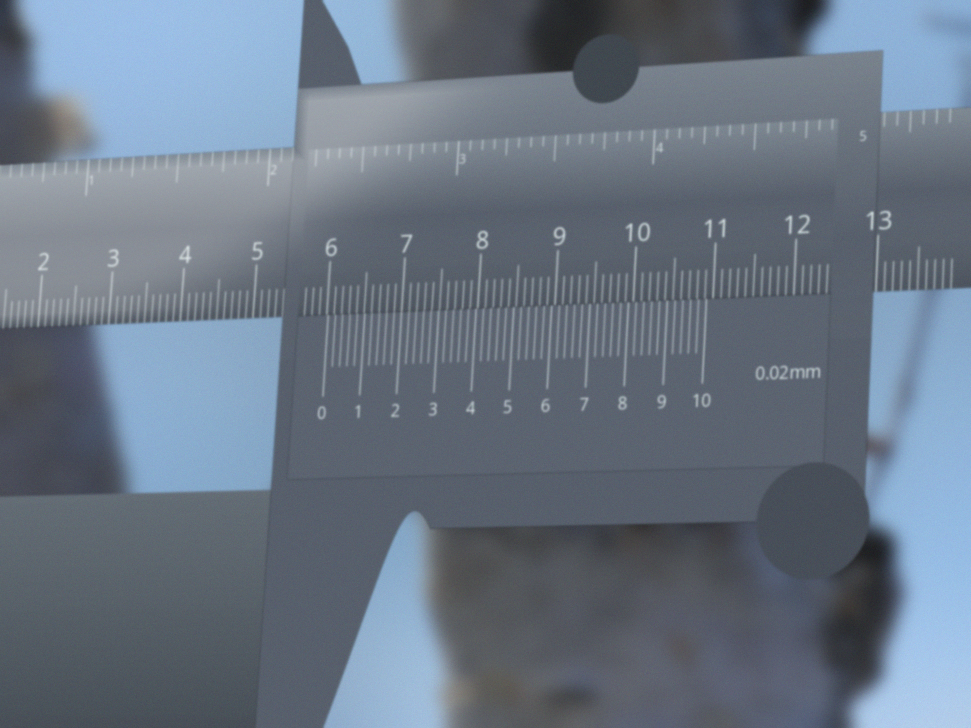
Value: 60.2,mm
